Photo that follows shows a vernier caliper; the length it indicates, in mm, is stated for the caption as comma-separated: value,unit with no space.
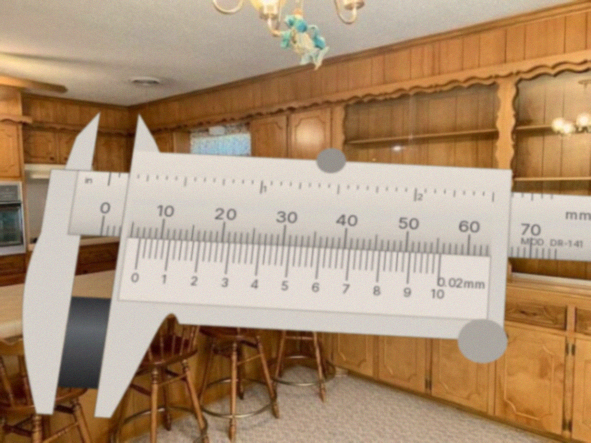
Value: 6.5,mm
